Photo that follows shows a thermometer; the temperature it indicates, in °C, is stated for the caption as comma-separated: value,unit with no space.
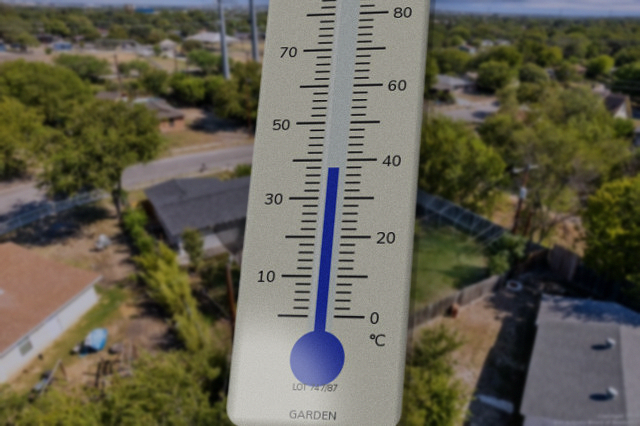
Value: 38,°C
